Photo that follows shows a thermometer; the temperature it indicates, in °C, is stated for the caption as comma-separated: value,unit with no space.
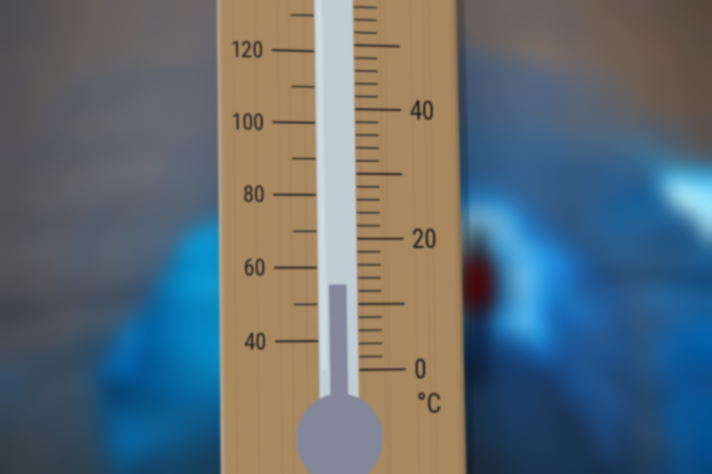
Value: 13,°C
